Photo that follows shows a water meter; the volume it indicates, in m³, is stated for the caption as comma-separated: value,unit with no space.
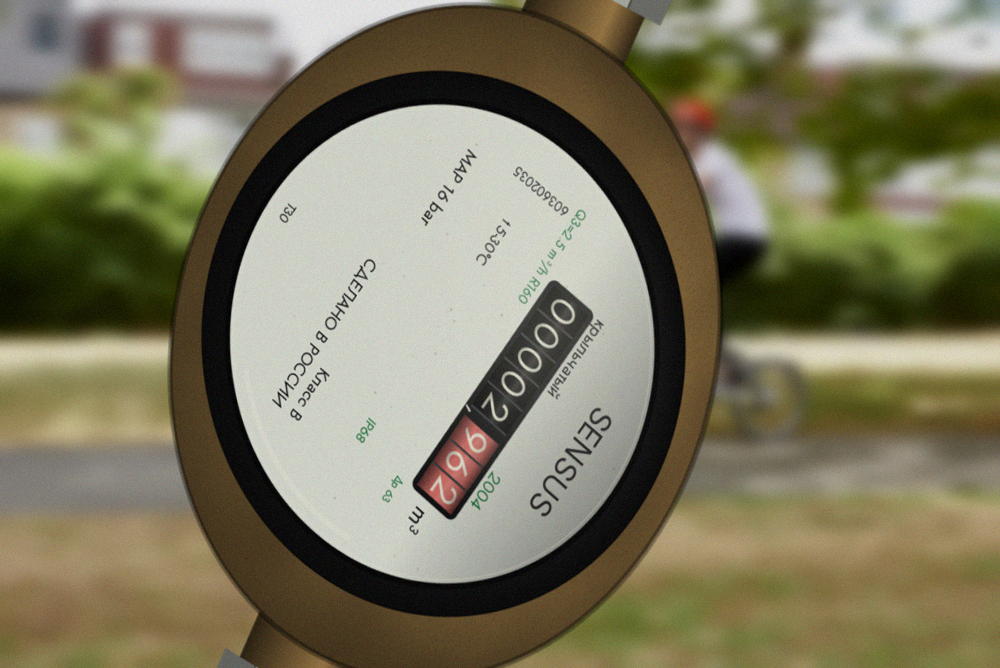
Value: 2.962,m³
